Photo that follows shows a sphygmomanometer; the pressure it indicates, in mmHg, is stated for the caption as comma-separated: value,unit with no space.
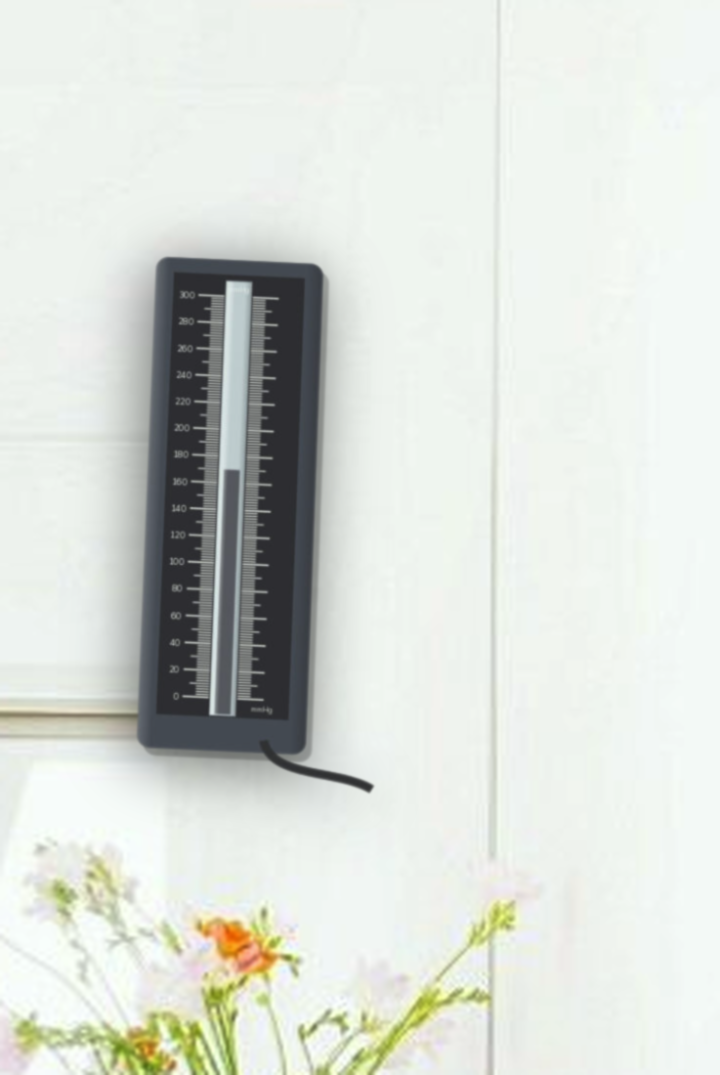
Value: 170,mmHg
